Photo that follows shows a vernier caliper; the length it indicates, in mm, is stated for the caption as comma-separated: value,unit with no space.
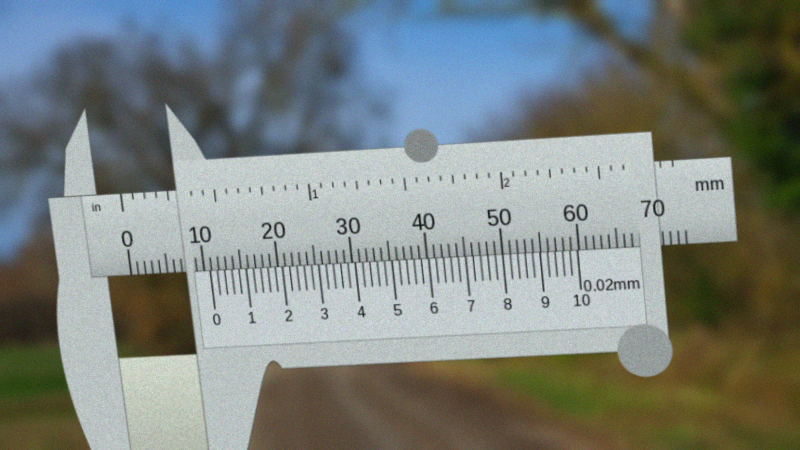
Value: 10.8,mm
